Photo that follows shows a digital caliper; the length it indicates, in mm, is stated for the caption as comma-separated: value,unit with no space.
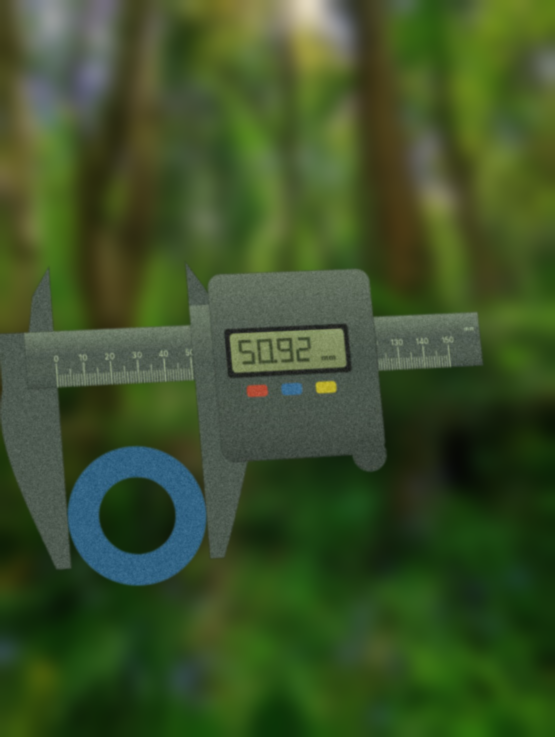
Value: 50.92,mm
